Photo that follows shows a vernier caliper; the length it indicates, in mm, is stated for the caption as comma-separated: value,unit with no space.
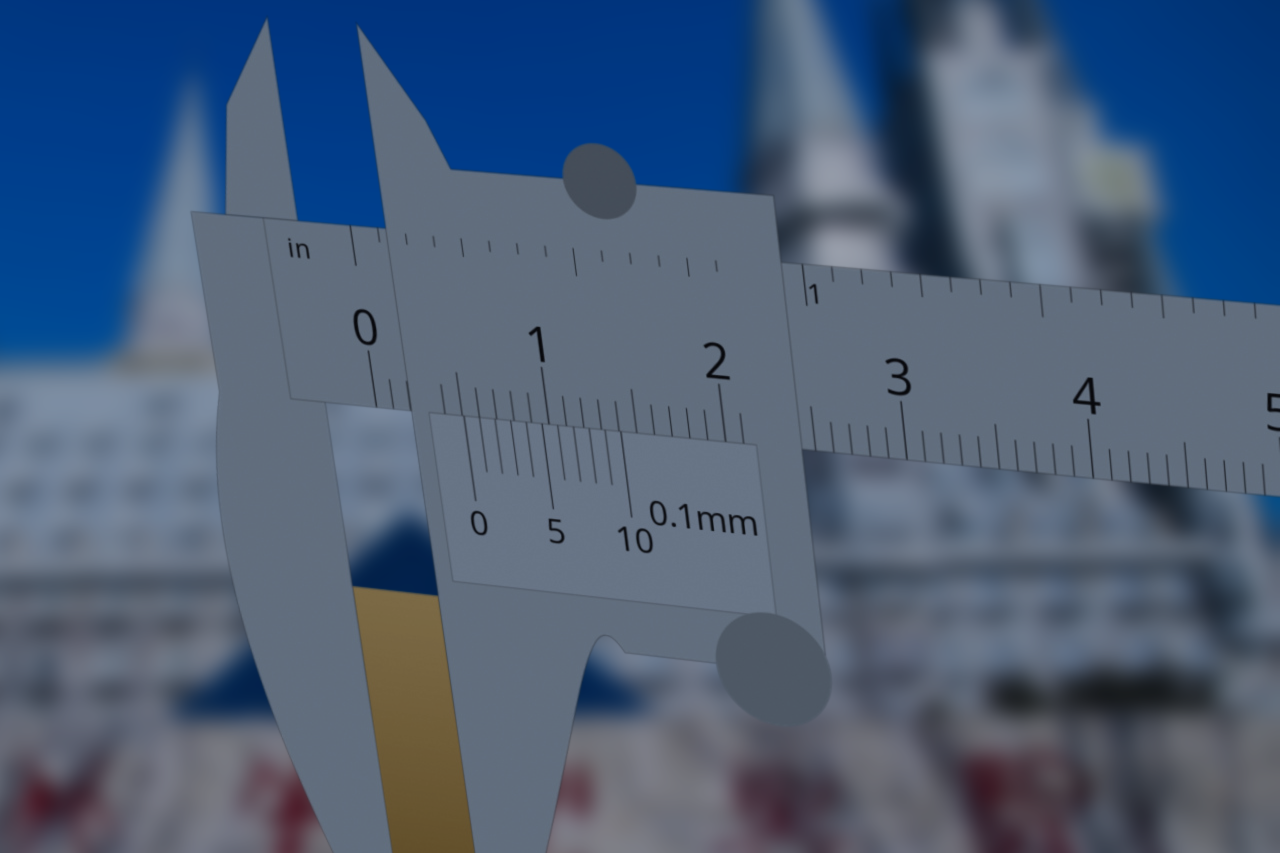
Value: 5.1,mm
